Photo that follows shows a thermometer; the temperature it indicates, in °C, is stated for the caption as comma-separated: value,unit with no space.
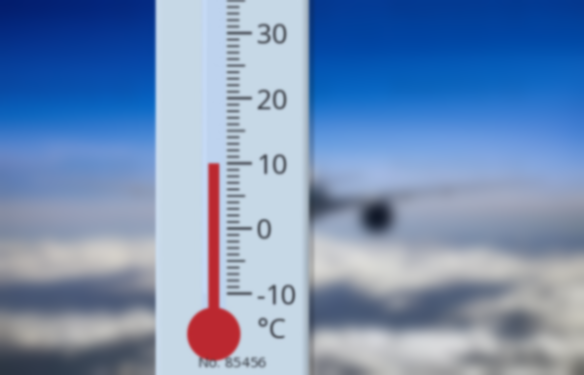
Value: 10,°C
